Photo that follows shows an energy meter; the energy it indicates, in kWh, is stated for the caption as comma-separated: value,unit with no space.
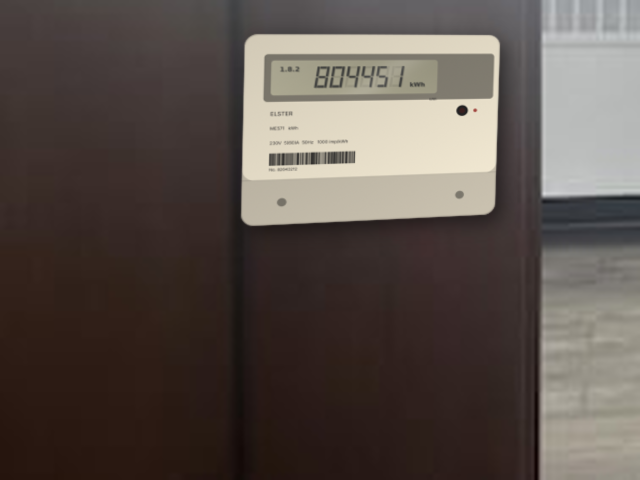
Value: 804451,kWh
